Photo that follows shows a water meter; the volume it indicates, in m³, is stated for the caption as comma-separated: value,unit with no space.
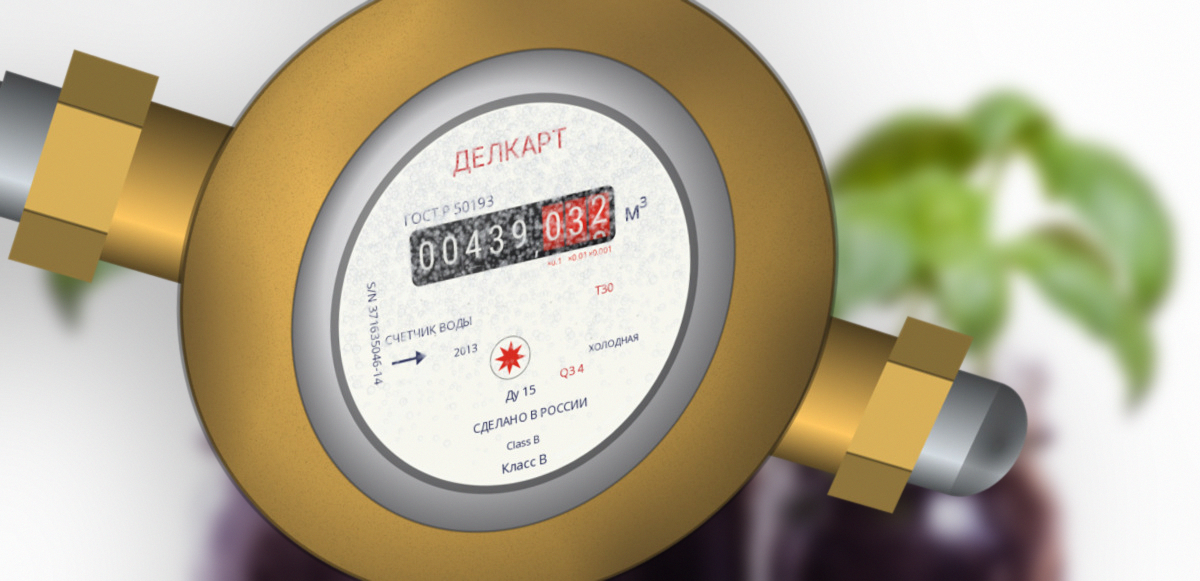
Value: 439.032,m³
